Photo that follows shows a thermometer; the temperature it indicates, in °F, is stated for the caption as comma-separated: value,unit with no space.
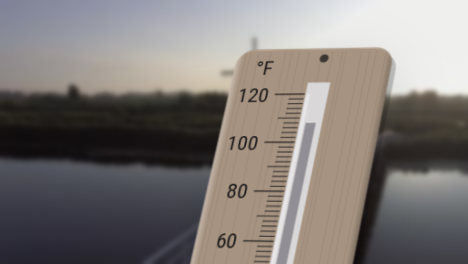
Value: 108,°F
